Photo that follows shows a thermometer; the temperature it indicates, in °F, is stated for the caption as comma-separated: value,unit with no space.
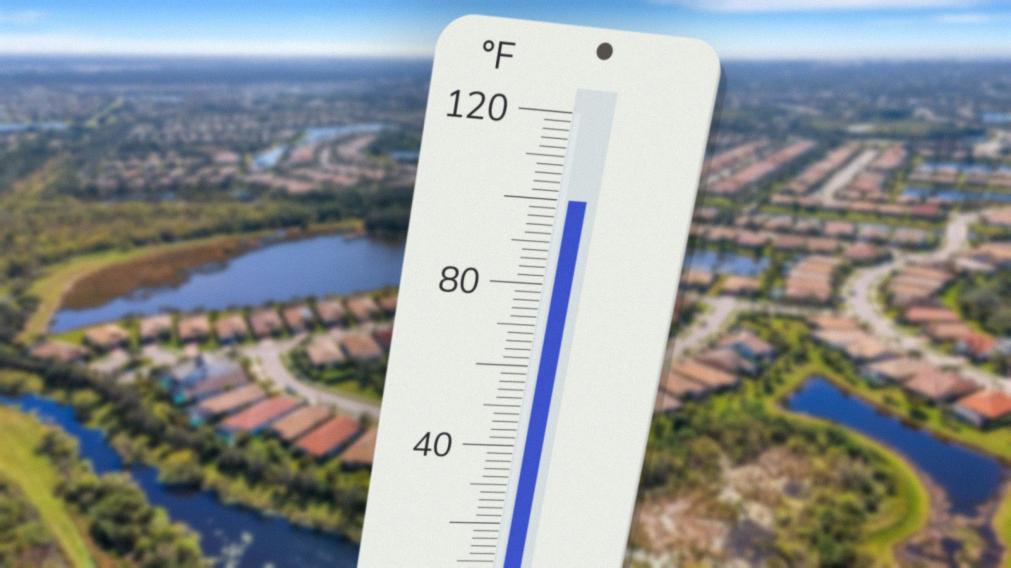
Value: 100,°F
